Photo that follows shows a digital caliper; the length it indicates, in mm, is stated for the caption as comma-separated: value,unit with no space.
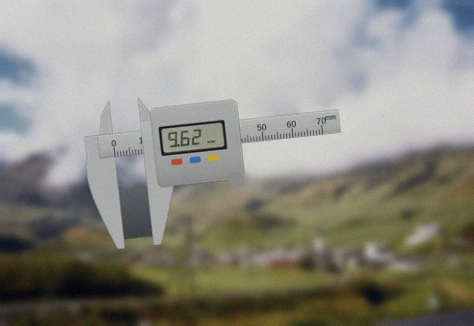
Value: 9.62,mm
